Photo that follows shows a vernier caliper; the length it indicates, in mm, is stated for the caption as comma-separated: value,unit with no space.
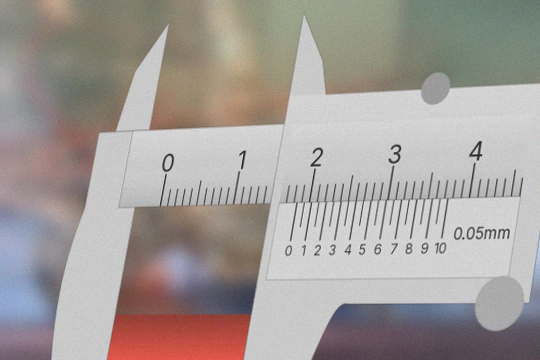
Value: 18.4,mm
